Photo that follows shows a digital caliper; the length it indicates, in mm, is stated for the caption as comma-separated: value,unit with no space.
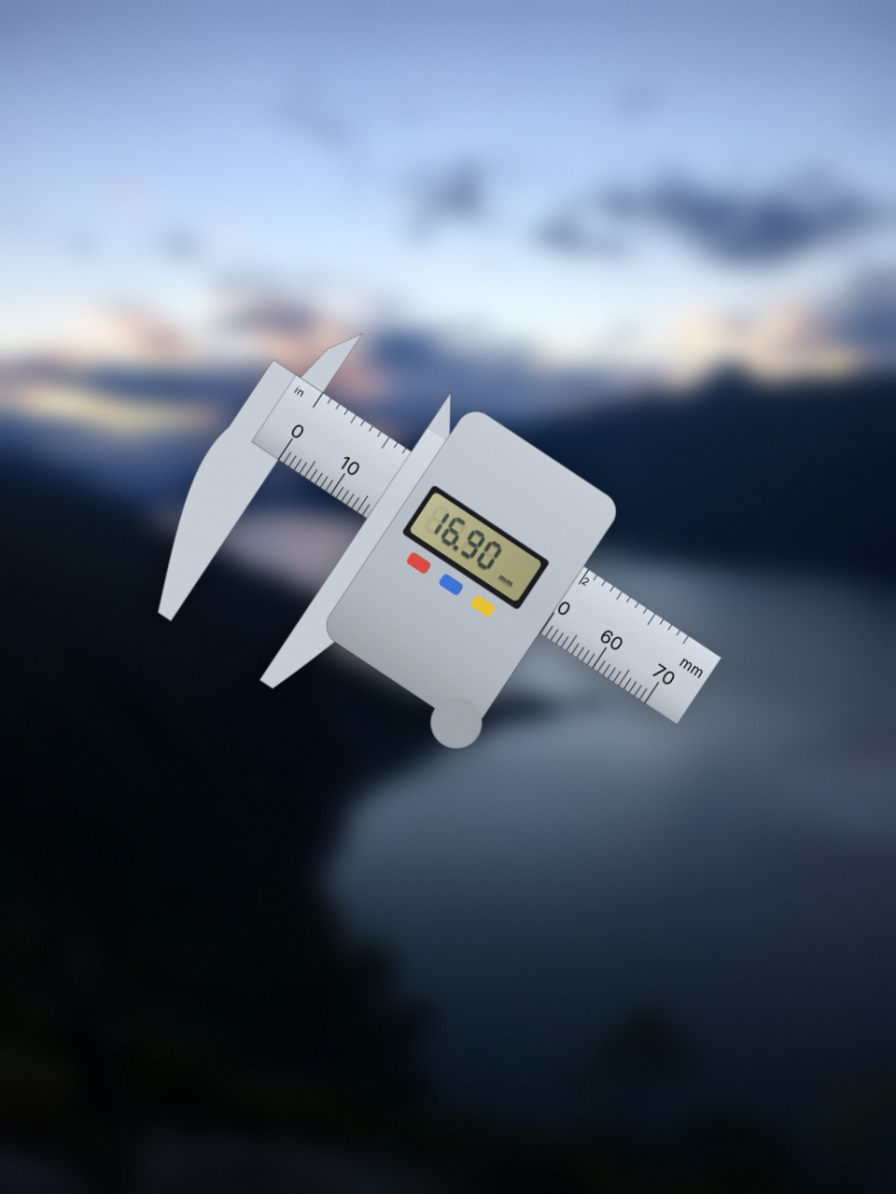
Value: 16.90,mm
